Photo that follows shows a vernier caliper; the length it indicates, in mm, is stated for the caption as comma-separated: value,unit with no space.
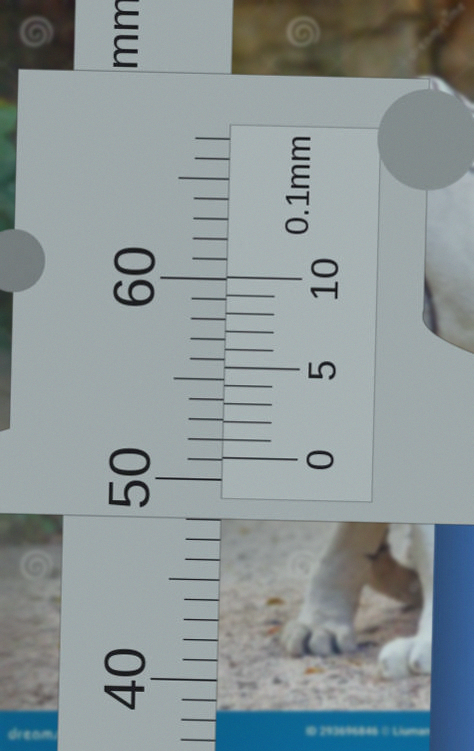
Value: 51.1,mm
